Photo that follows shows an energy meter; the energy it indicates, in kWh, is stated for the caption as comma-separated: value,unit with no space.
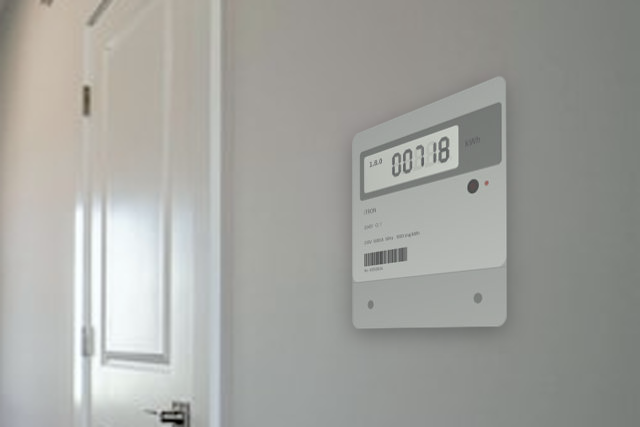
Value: 718,kWh
